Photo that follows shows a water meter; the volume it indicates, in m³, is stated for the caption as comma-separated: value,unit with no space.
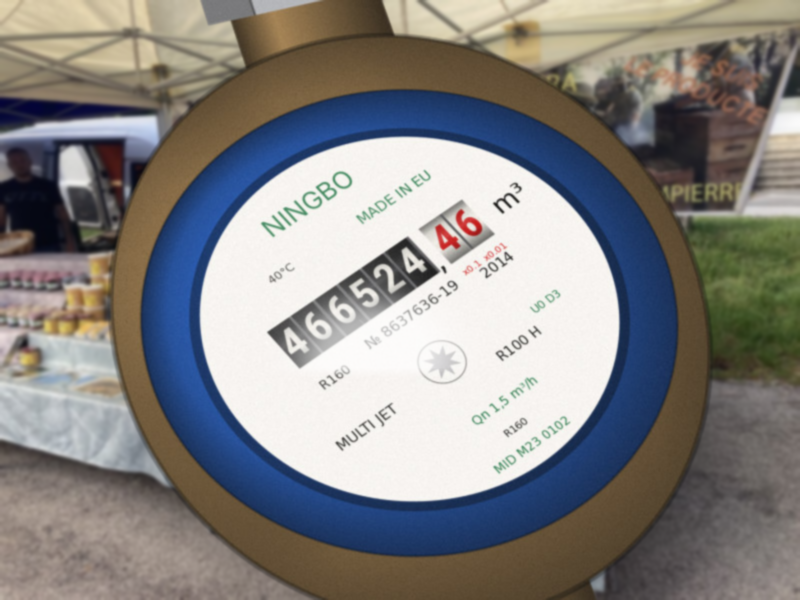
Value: 466524.46,m³
